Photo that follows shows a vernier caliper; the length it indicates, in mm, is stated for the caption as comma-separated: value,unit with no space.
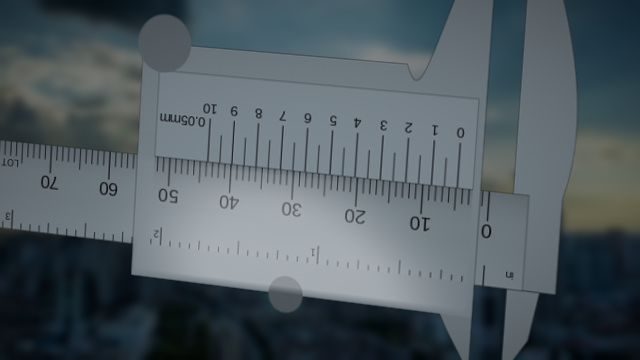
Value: 4.8,mm
